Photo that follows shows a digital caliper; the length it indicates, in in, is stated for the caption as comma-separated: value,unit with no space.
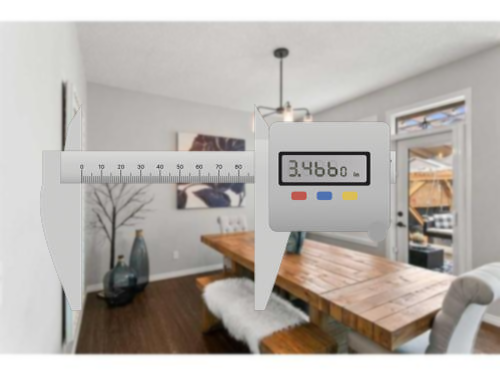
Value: 3.4660,in
